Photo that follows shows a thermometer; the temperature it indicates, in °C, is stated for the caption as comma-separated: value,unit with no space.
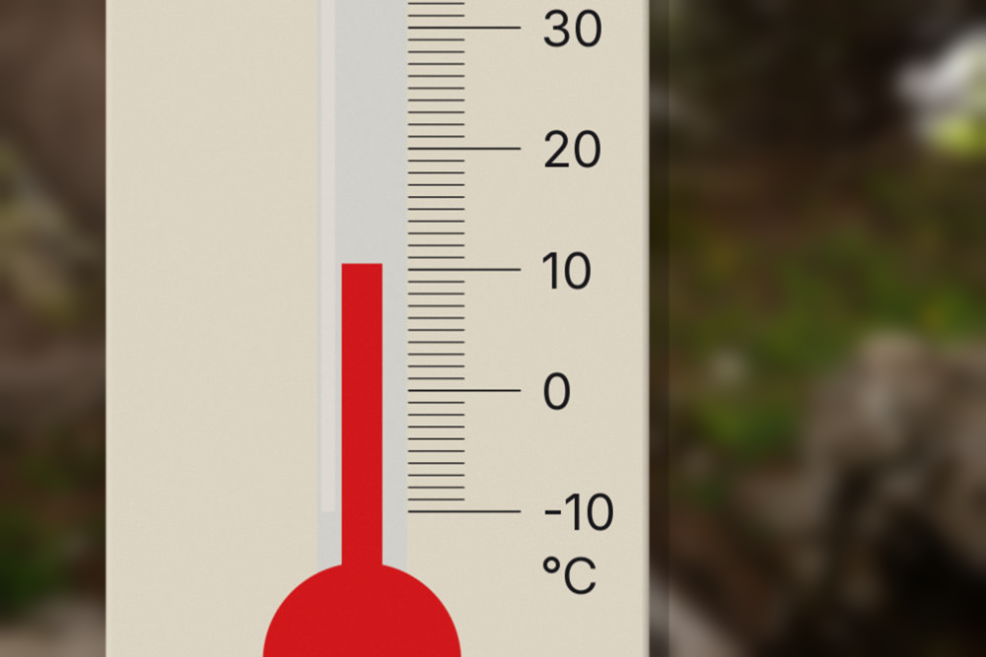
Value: 10.5,°C
